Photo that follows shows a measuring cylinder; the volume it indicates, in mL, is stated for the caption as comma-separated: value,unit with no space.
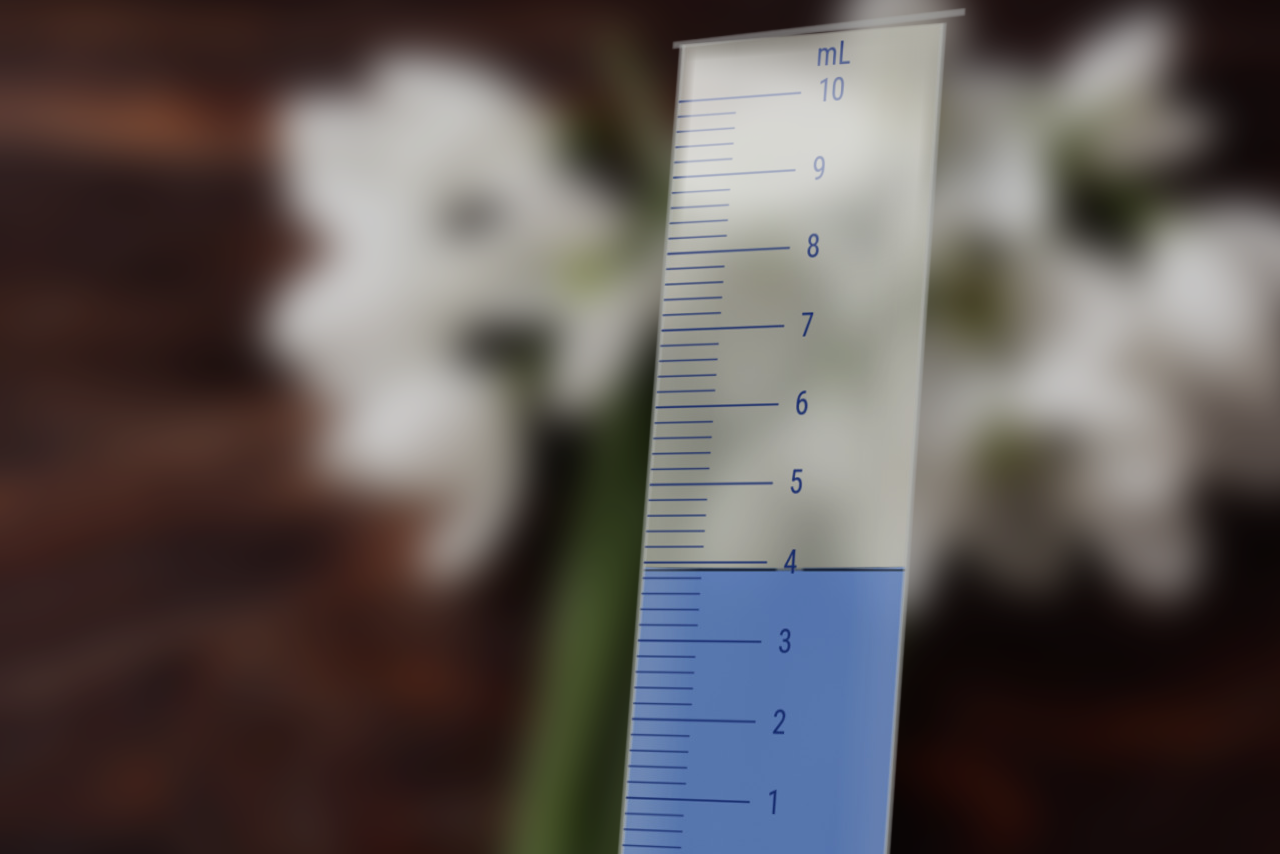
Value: 3.9,mL
